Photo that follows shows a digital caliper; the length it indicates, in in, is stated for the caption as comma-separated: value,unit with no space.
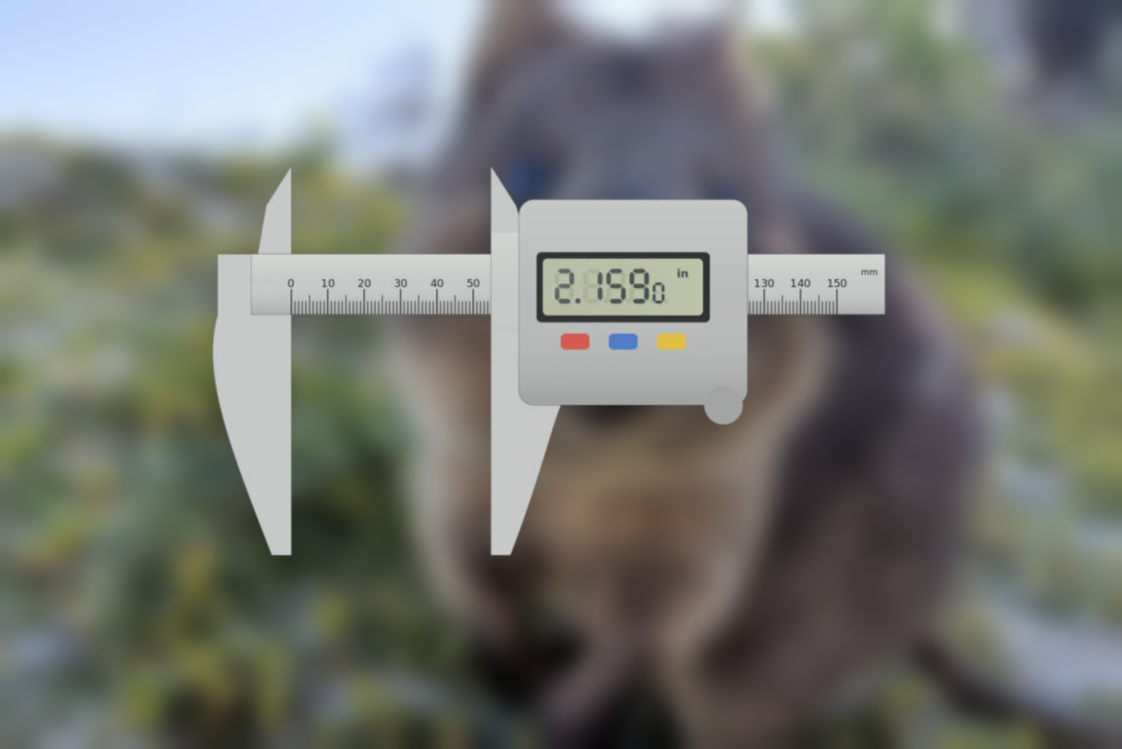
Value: 2.1590,in
